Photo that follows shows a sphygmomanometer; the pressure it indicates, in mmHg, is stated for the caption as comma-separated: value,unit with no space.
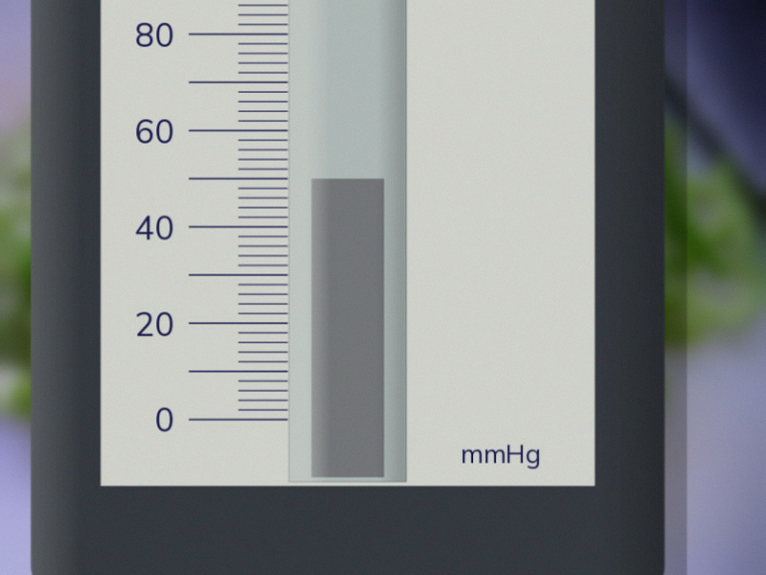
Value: 50,mmHg
